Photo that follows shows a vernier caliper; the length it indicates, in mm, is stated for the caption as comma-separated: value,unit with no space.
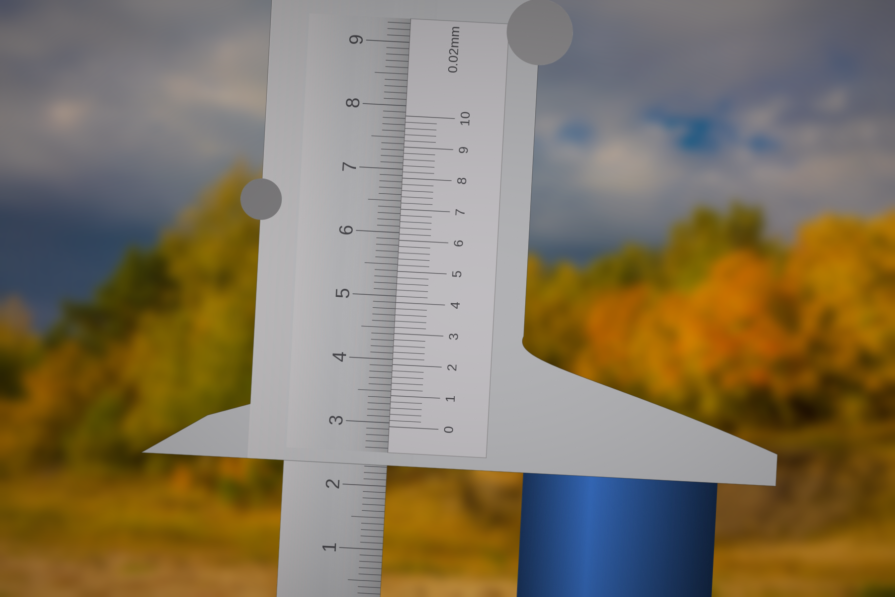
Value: 29.4,mm
